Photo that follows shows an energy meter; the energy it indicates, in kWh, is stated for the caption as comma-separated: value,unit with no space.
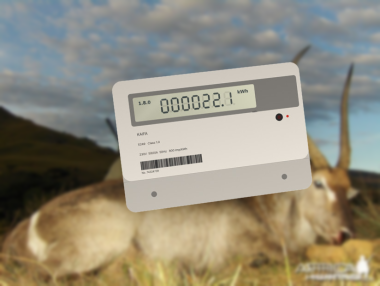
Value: 22.1,kWh
